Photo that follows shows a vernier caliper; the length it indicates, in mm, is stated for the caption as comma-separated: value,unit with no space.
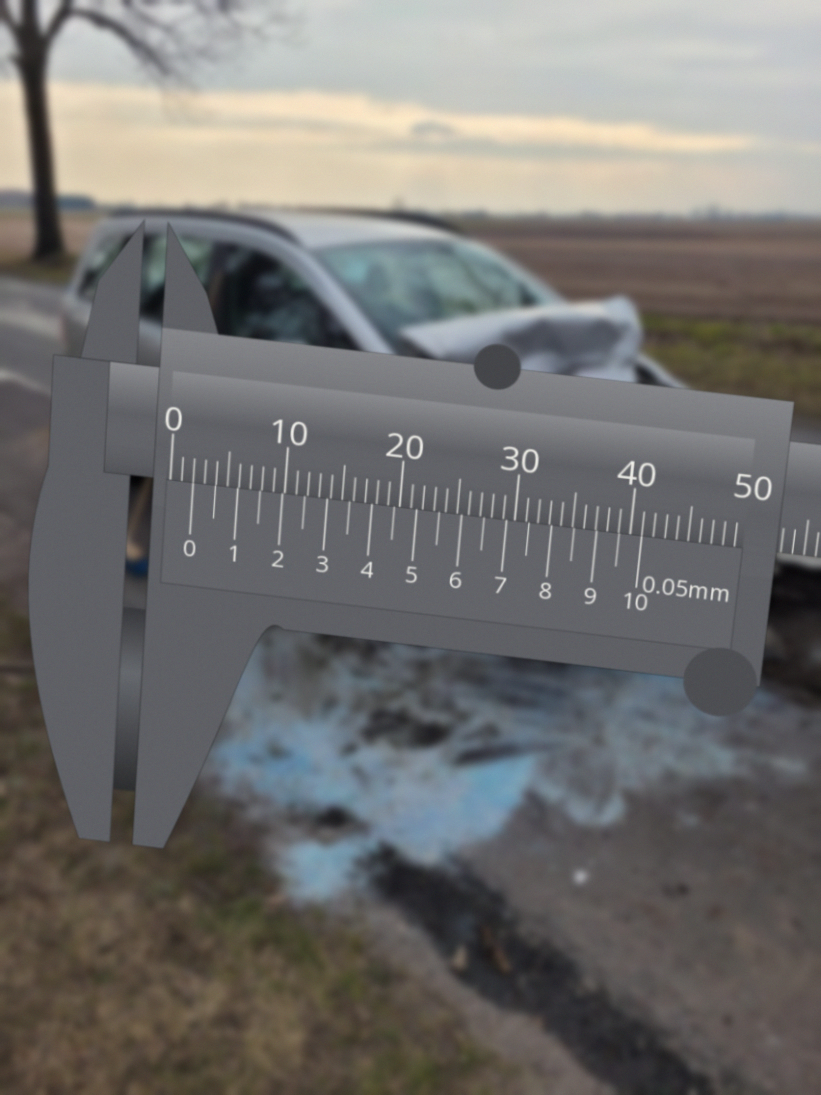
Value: 2.0,mm
